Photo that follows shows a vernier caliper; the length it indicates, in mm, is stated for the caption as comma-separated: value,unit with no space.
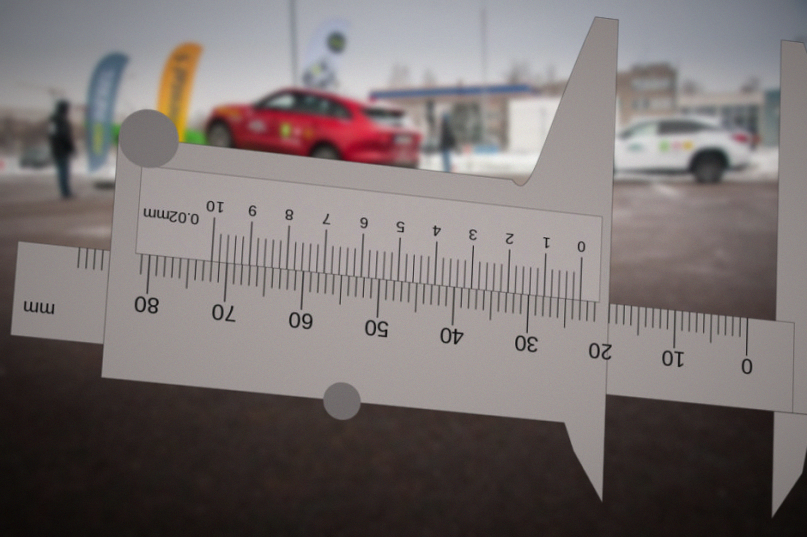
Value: 23.0,mm
